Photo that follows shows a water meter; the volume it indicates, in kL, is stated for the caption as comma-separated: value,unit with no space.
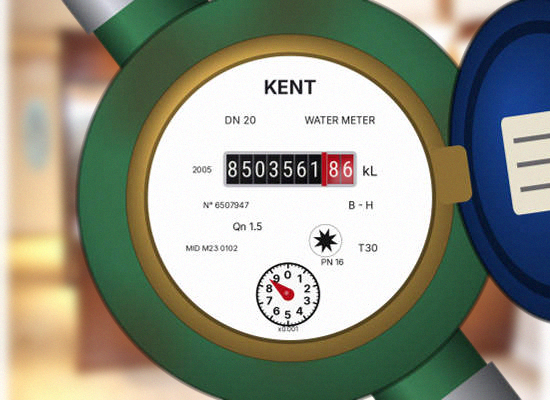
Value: 8503561.868,kL
